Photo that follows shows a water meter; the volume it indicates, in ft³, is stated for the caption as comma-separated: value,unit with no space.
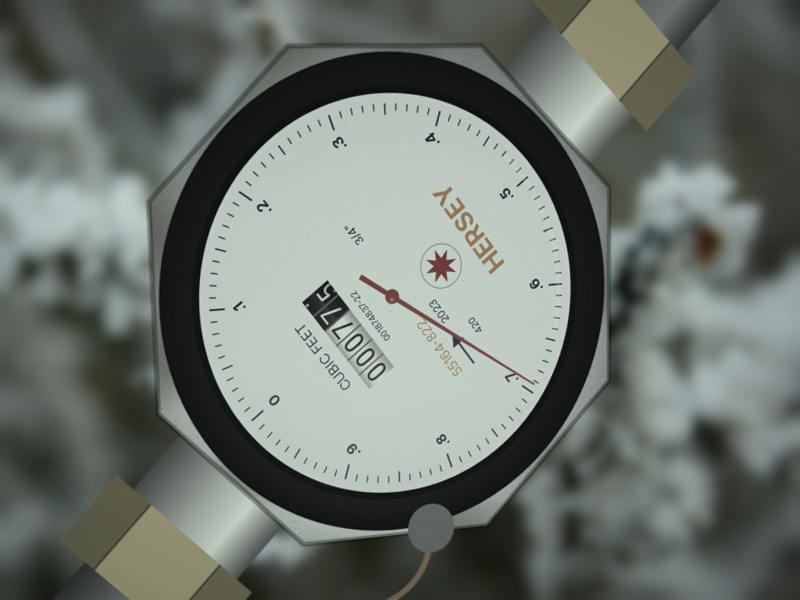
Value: 774.69,ft³
